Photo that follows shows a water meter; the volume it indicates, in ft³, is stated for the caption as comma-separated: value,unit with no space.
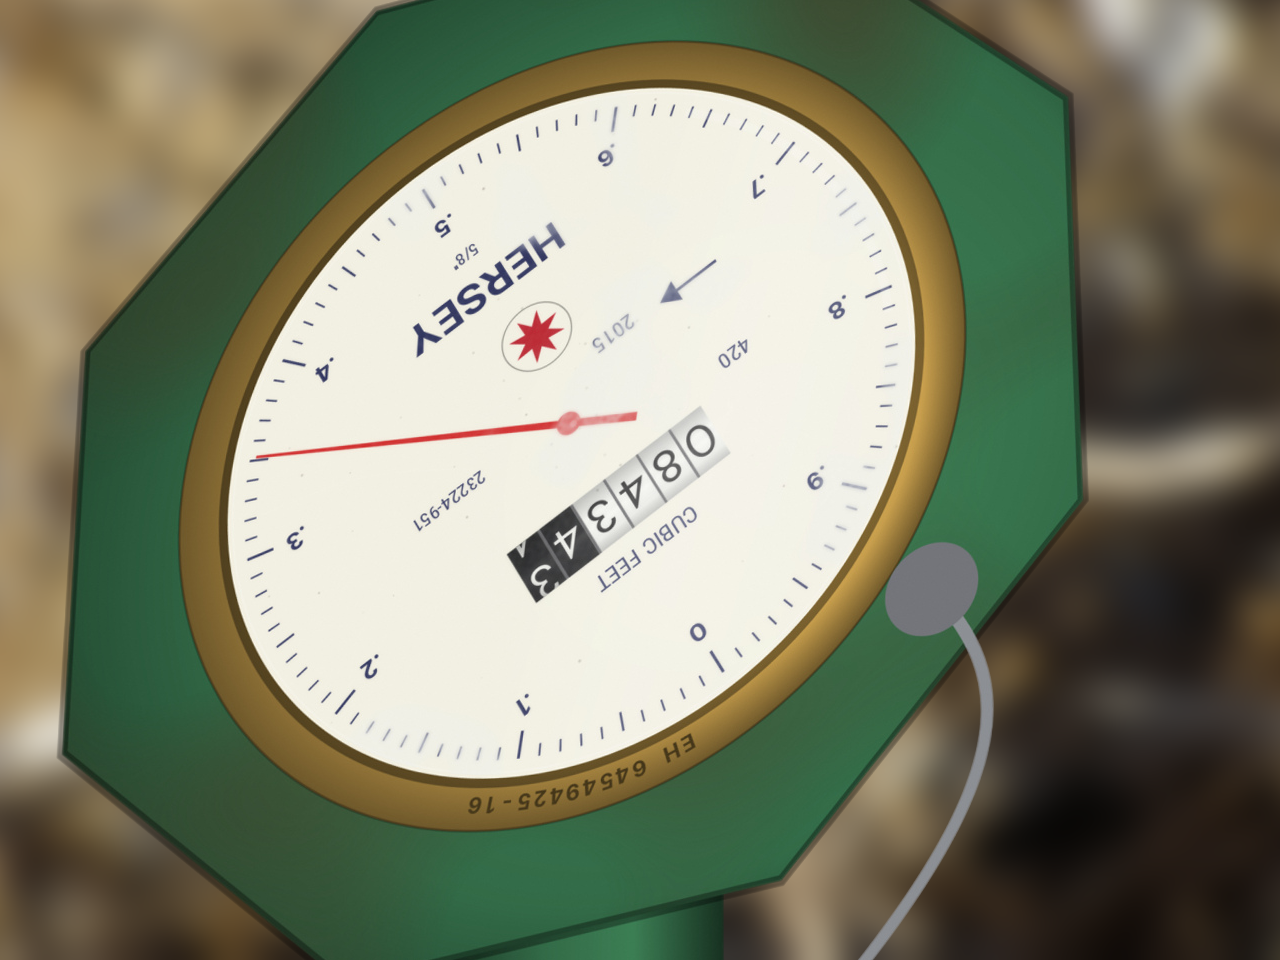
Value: 84343.35,ft³
